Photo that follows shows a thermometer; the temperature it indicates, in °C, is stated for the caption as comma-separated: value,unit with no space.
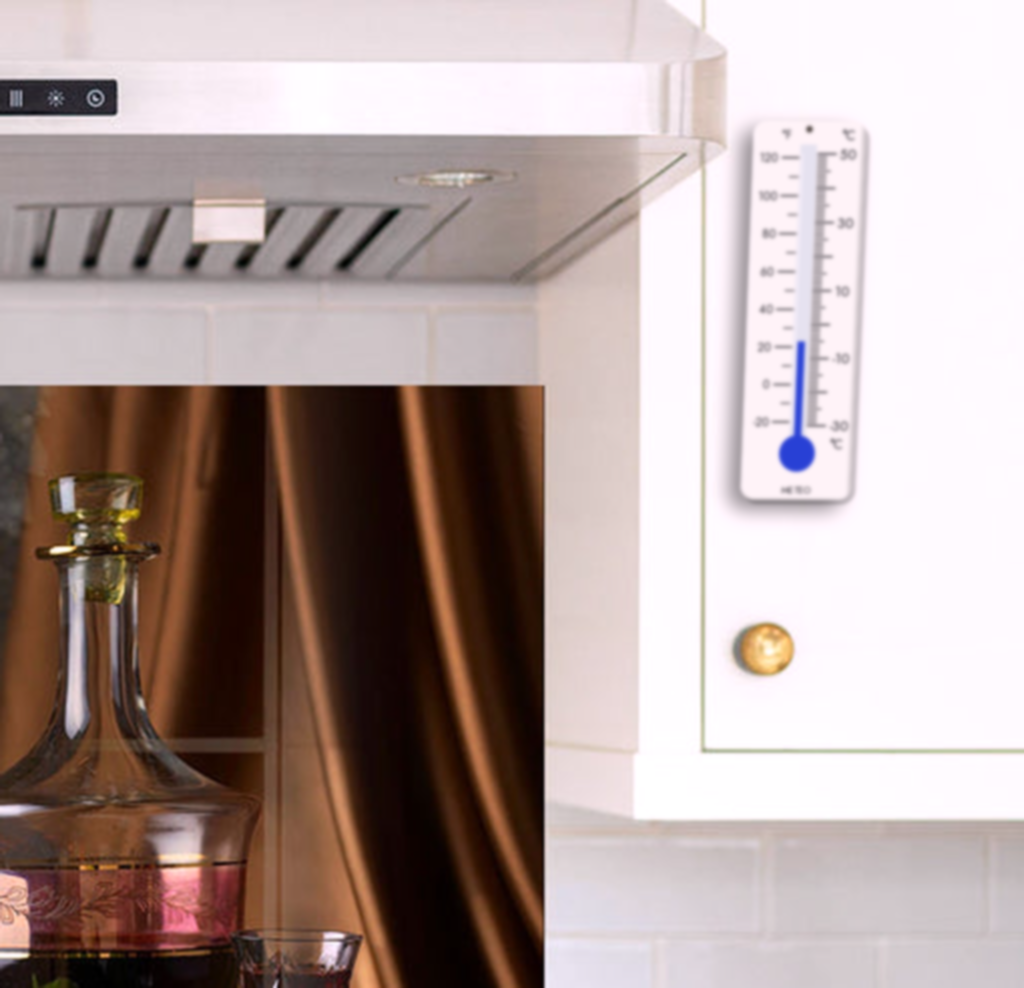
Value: -5,°C
